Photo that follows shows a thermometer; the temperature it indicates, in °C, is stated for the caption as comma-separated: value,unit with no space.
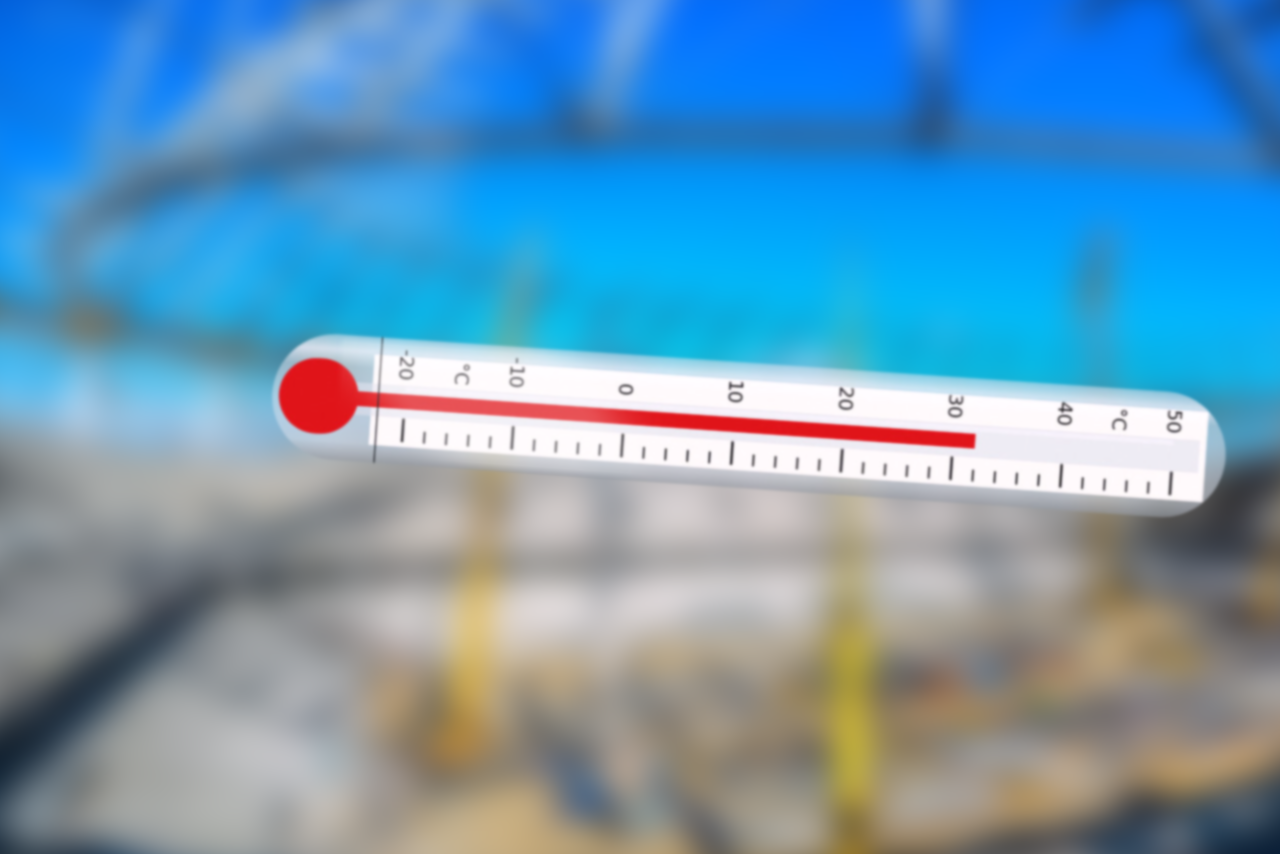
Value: 32,°C
